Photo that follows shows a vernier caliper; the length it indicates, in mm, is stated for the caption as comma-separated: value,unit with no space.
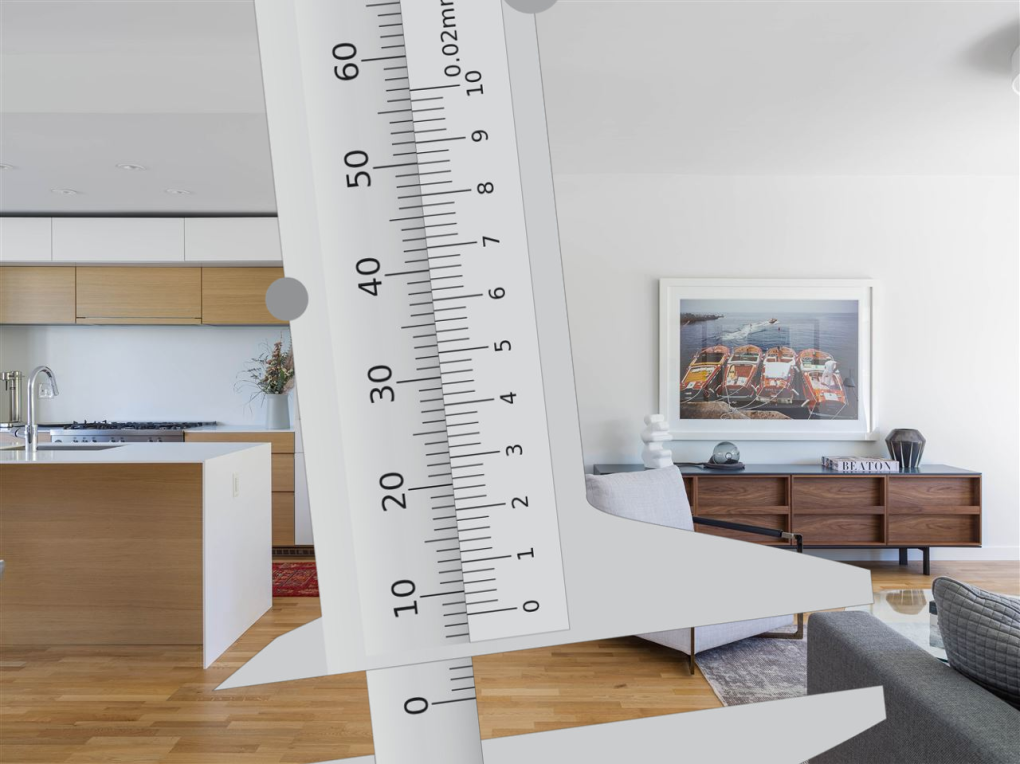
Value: 7.8,mm
